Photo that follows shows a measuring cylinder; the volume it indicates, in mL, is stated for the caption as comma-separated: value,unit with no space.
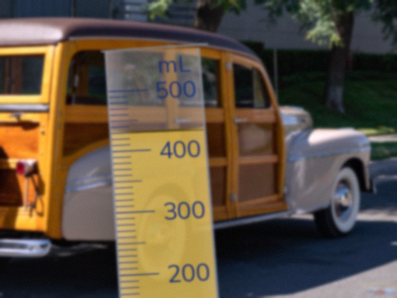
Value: 430,mL
